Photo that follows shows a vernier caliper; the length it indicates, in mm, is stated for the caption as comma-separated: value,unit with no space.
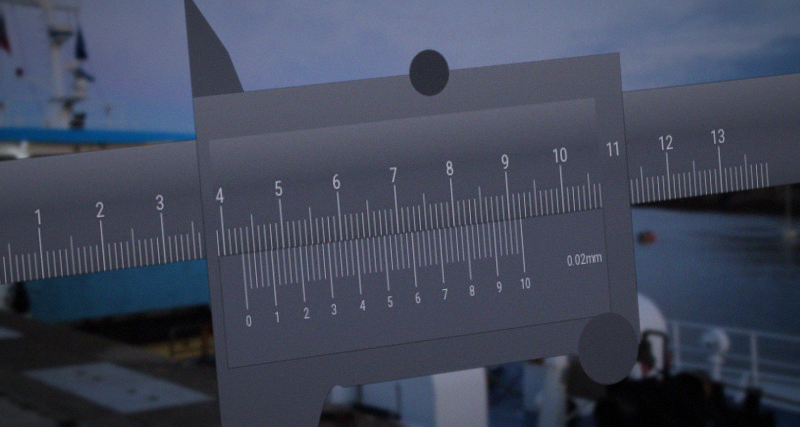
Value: 43.0,mm
